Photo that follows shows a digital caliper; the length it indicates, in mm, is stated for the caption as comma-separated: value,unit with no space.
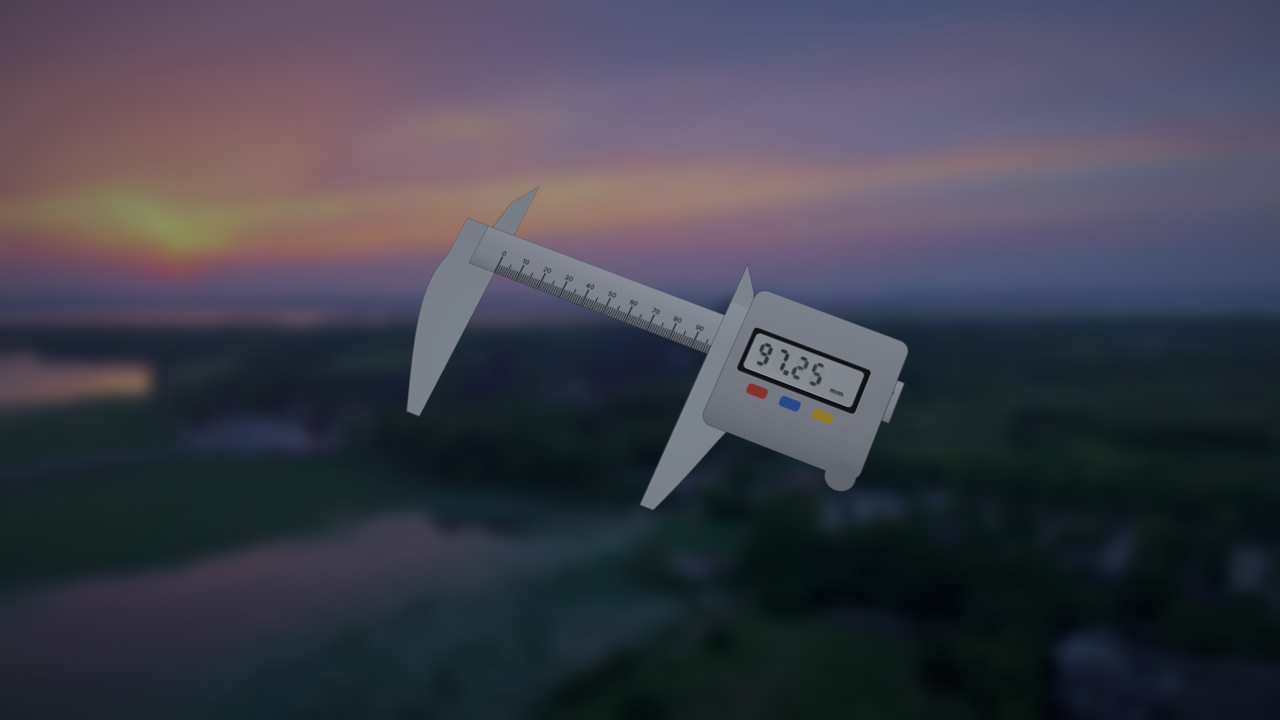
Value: 97.25,mm
